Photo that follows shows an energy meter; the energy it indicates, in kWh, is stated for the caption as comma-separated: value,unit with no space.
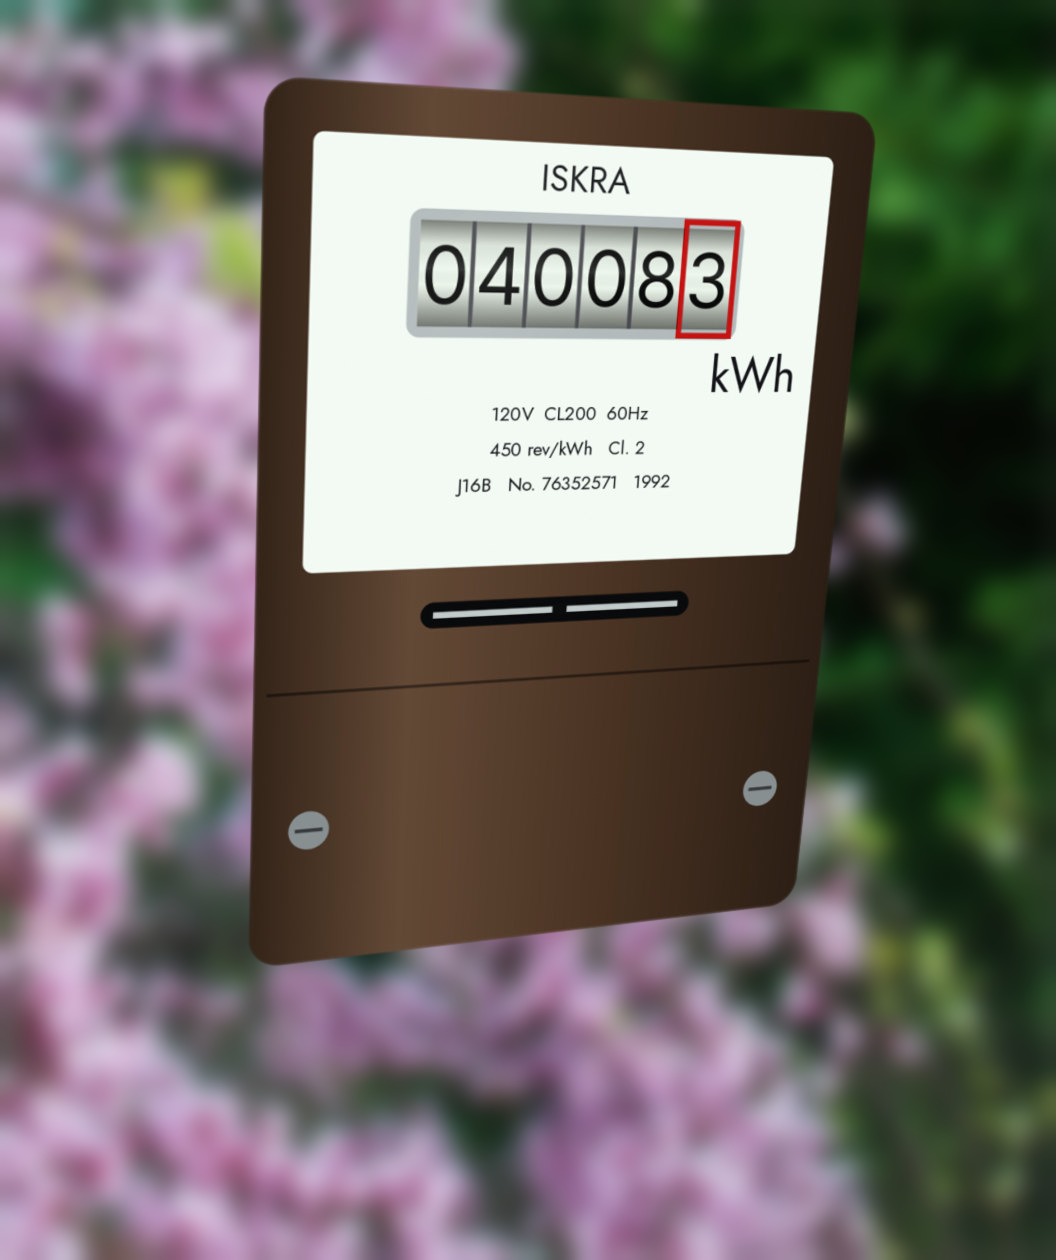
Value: 4008.3,kWh
